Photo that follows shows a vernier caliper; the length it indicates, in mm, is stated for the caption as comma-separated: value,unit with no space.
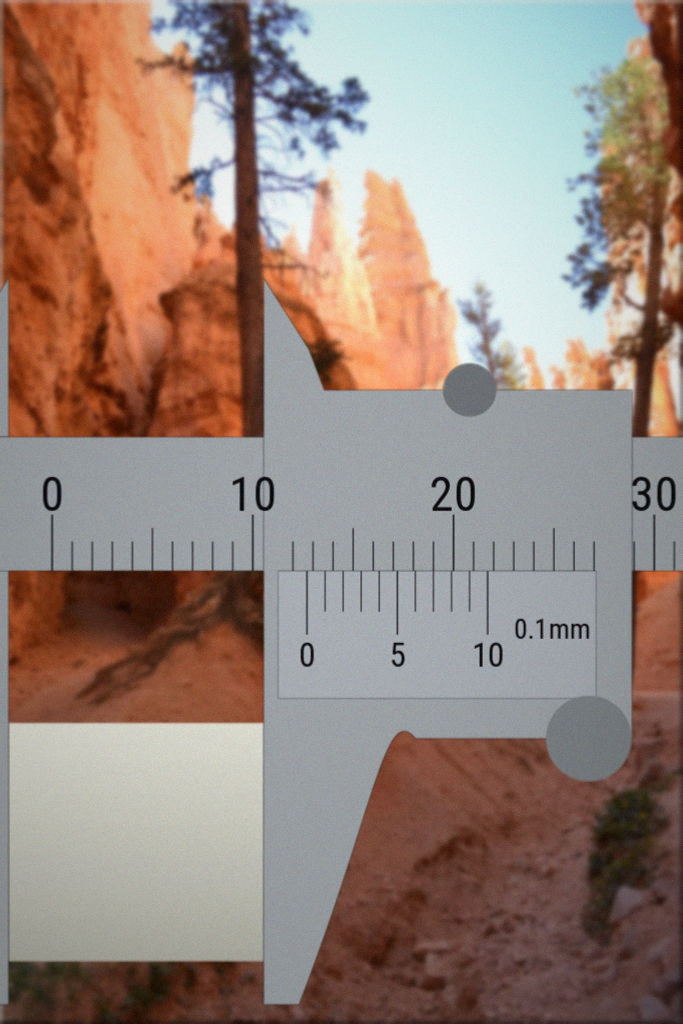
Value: 12.7,mm
